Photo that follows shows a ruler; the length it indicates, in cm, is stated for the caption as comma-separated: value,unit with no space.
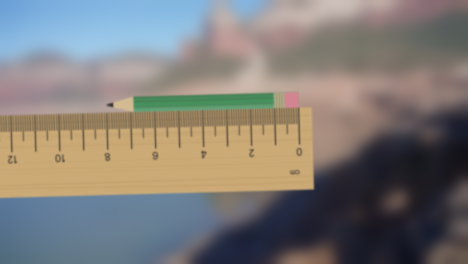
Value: 8,cm
